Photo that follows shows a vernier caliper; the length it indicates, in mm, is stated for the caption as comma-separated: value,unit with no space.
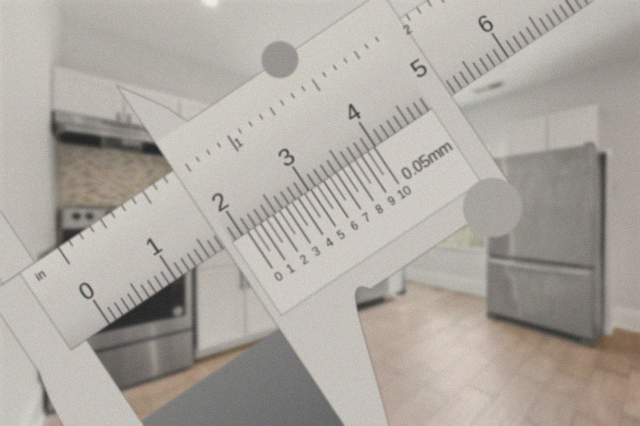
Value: 20.8,mm
